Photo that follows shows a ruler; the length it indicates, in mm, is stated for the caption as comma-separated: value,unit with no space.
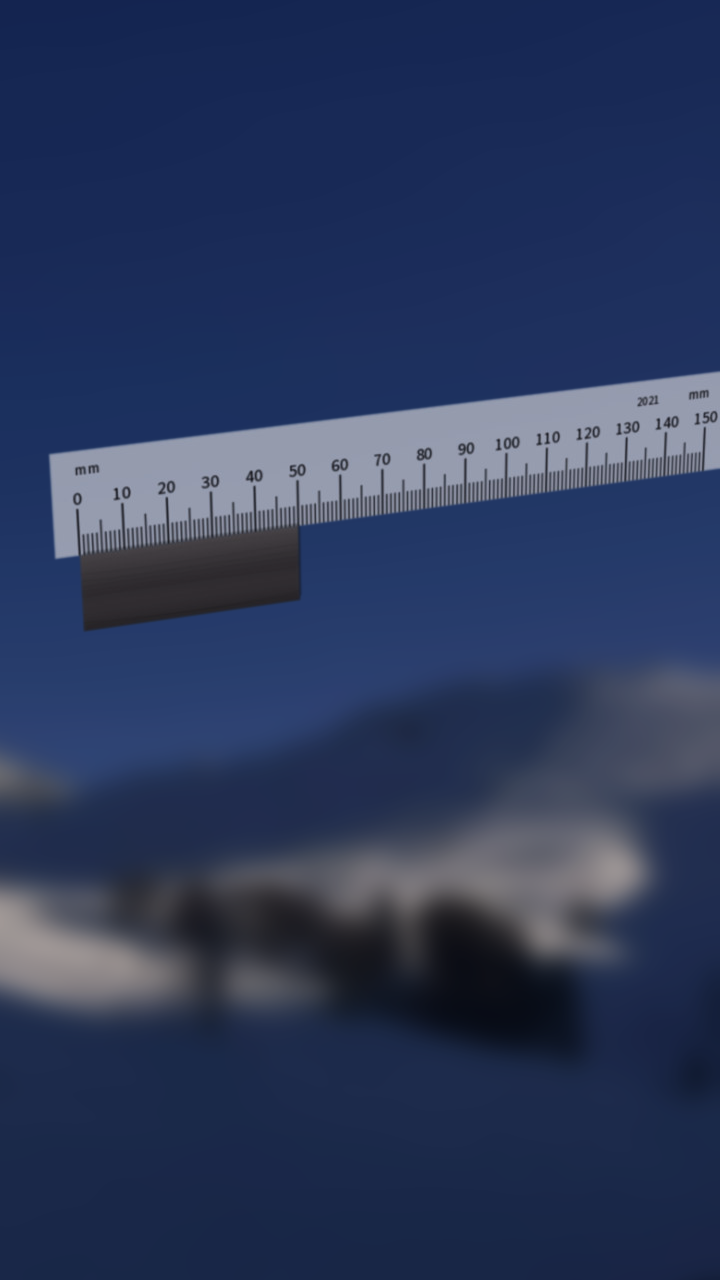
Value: 50,mm
